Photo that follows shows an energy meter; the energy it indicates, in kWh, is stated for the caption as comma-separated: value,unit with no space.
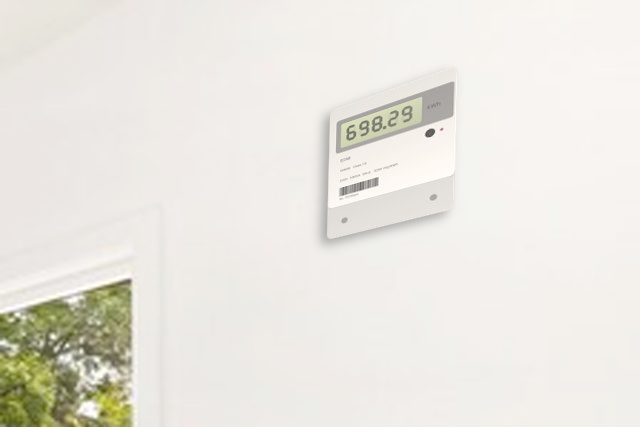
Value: 698.29,kWh
